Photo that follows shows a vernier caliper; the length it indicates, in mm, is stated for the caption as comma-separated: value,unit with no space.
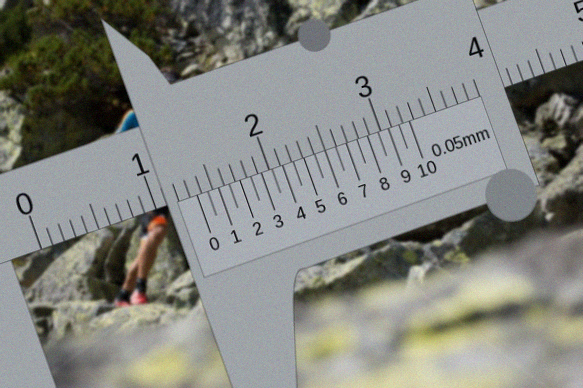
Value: 13.6,mm
